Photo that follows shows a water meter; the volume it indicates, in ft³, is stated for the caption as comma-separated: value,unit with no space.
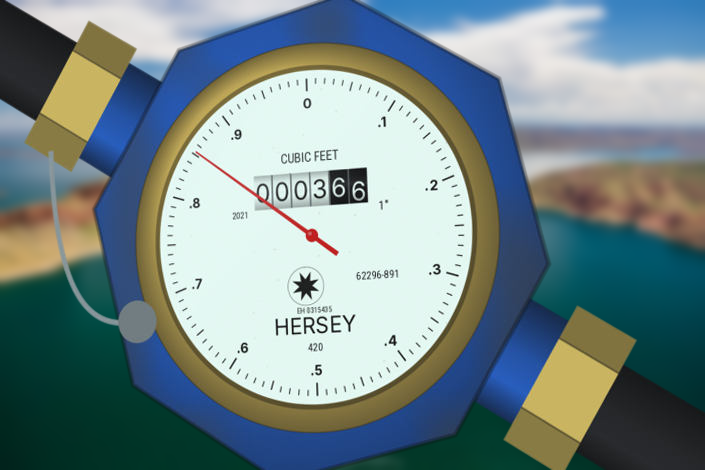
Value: 365.85,ft³
